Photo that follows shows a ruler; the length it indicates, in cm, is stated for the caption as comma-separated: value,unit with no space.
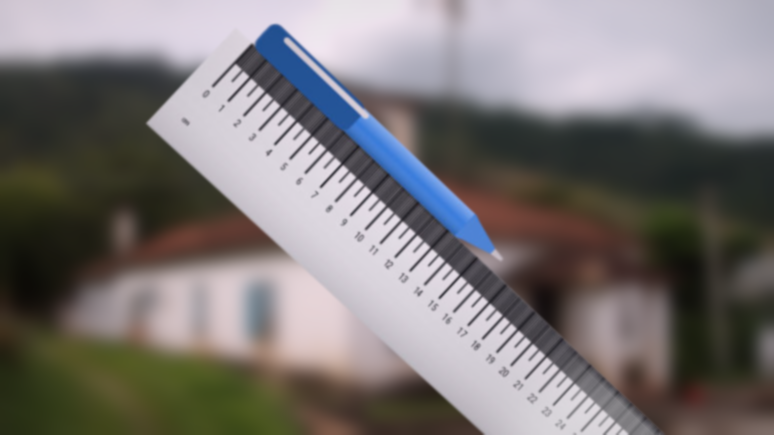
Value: 16,cm
